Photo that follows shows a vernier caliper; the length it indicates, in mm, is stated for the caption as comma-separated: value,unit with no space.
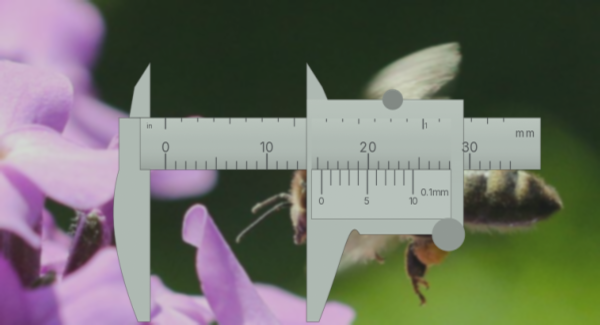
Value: 15.4,mm
